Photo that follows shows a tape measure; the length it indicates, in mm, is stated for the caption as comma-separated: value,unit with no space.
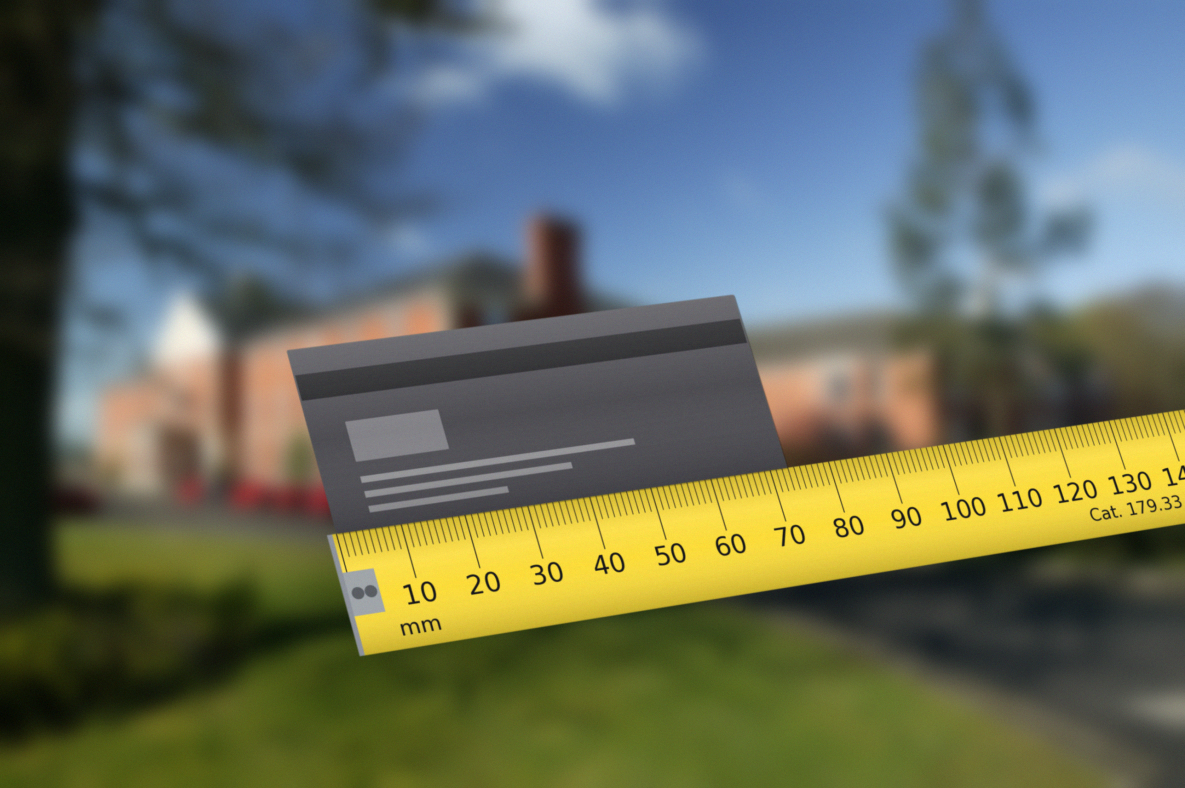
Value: 73,mm
